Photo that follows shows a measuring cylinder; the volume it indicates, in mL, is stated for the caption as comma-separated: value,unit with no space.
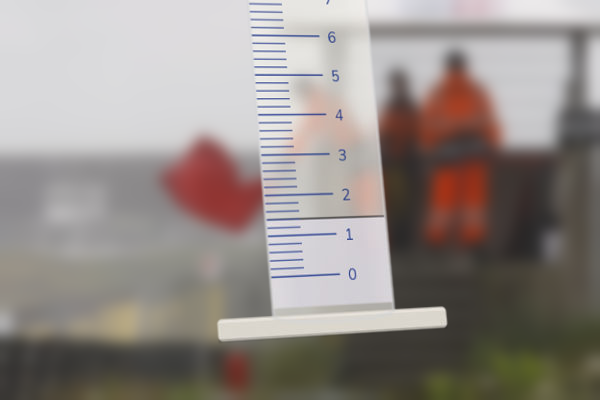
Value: 1.4,mL
